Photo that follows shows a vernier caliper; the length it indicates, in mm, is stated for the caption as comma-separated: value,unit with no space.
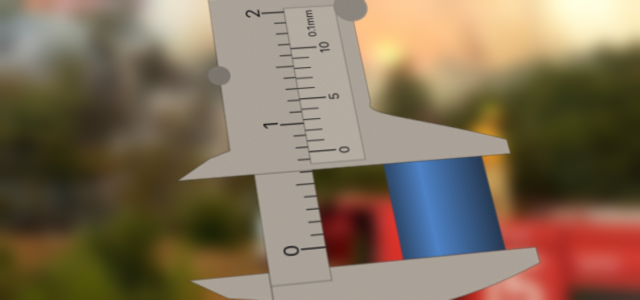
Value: 7.6,mm
